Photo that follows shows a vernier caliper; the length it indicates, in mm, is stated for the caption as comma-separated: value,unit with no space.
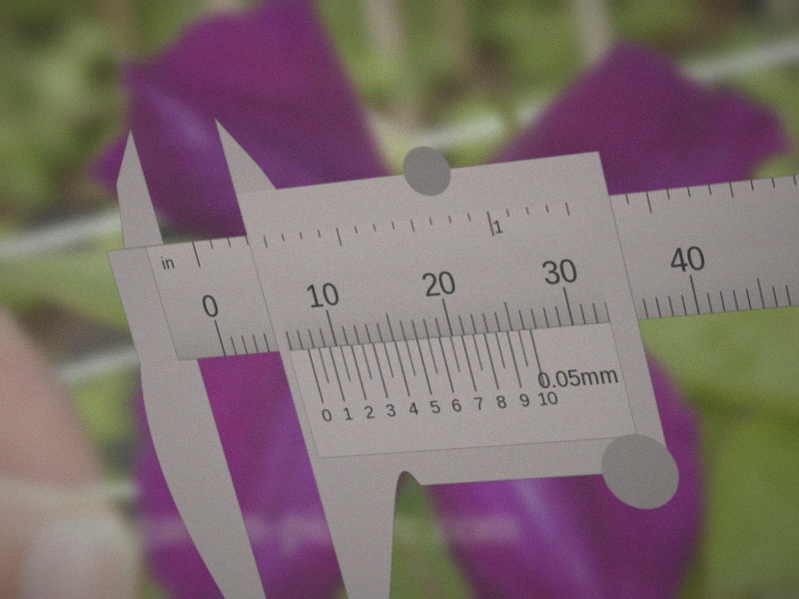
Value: 7.5,mm
